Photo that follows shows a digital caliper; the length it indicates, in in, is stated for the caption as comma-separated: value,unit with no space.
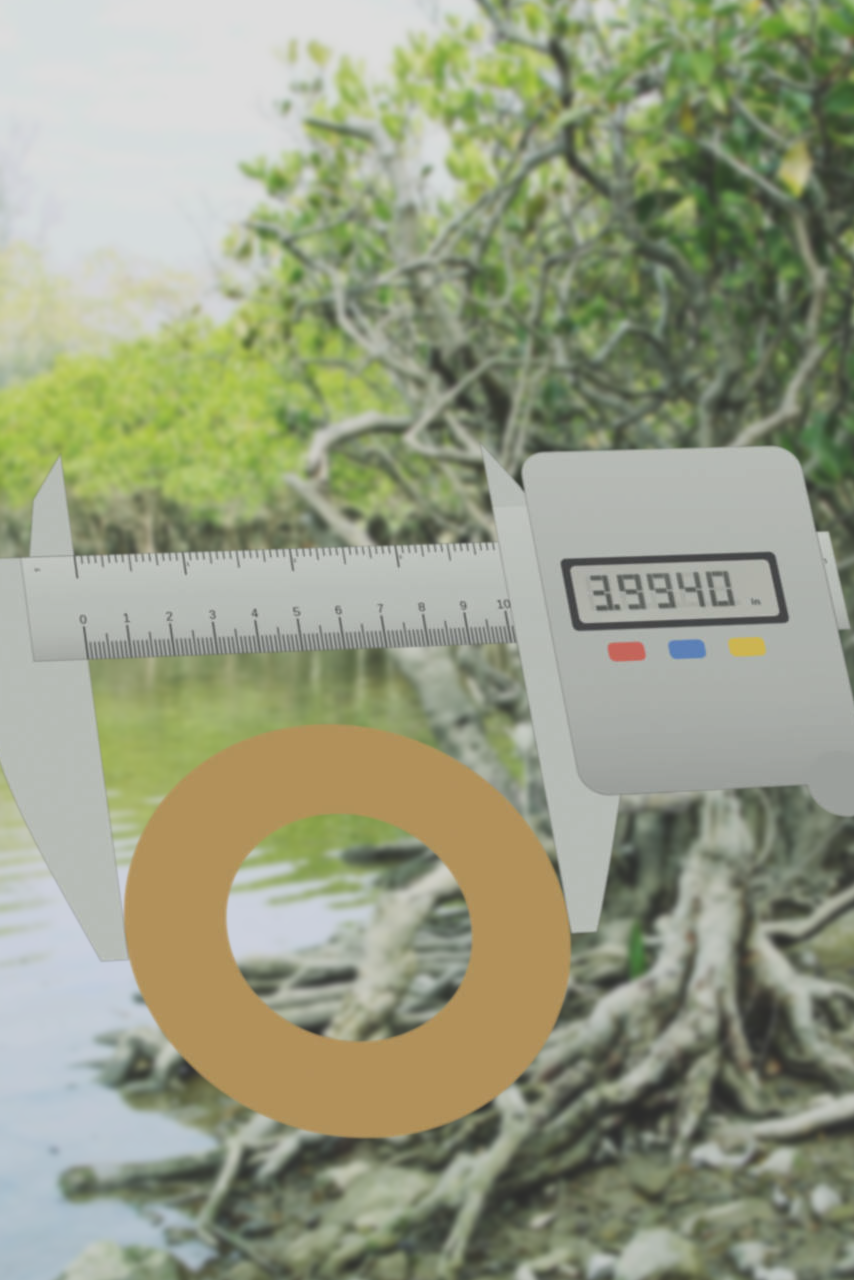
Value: 3.9940,in
